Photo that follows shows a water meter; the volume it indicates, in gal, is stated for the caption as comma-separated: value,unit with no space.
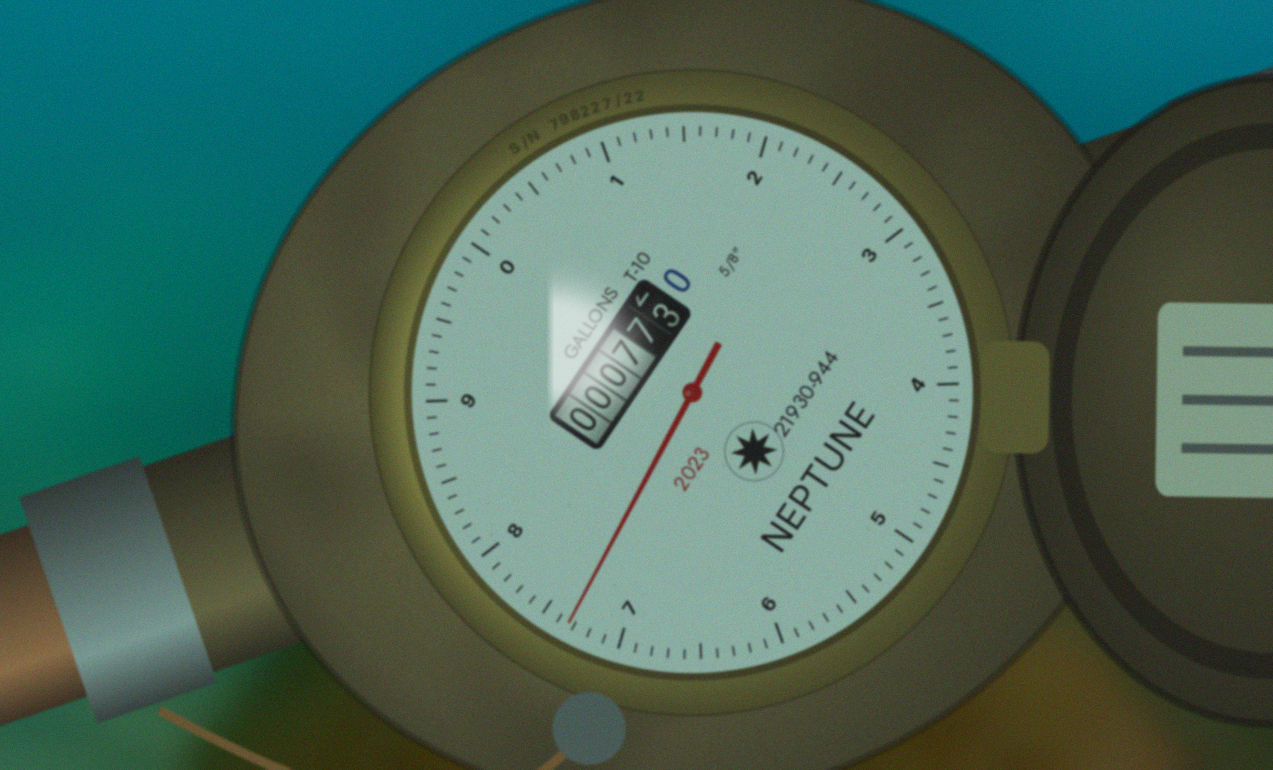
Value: 7727.3,gal
